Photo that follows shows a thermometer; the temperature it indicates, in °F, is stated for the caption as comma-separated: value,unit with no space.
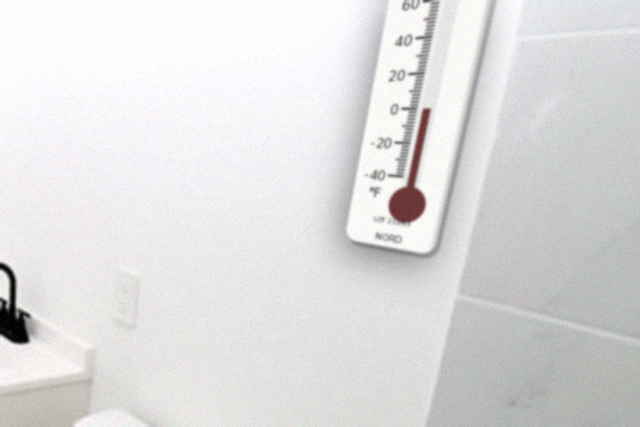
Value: 0,°F
